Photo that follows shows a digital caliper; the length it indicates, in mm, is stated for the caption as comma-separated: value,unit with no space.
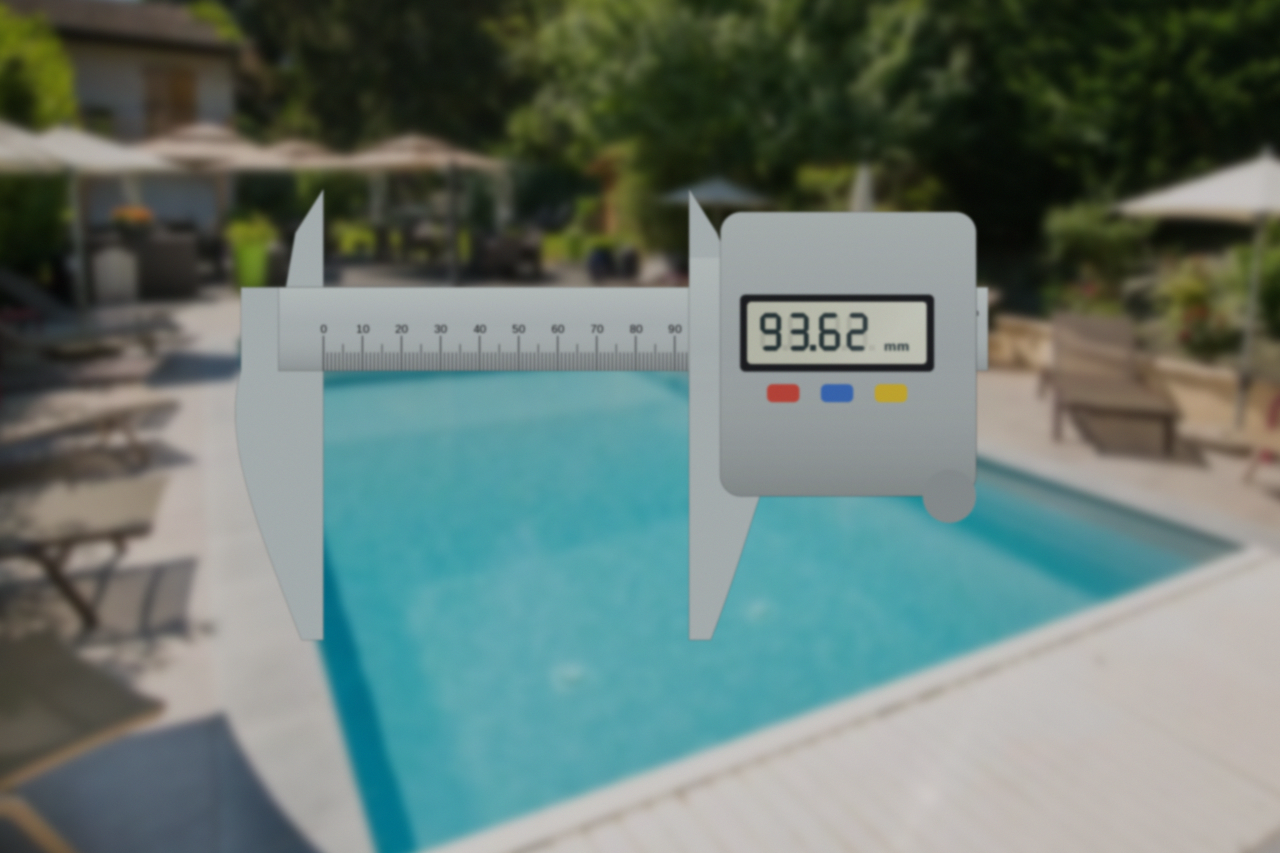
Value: 93.62,mm
